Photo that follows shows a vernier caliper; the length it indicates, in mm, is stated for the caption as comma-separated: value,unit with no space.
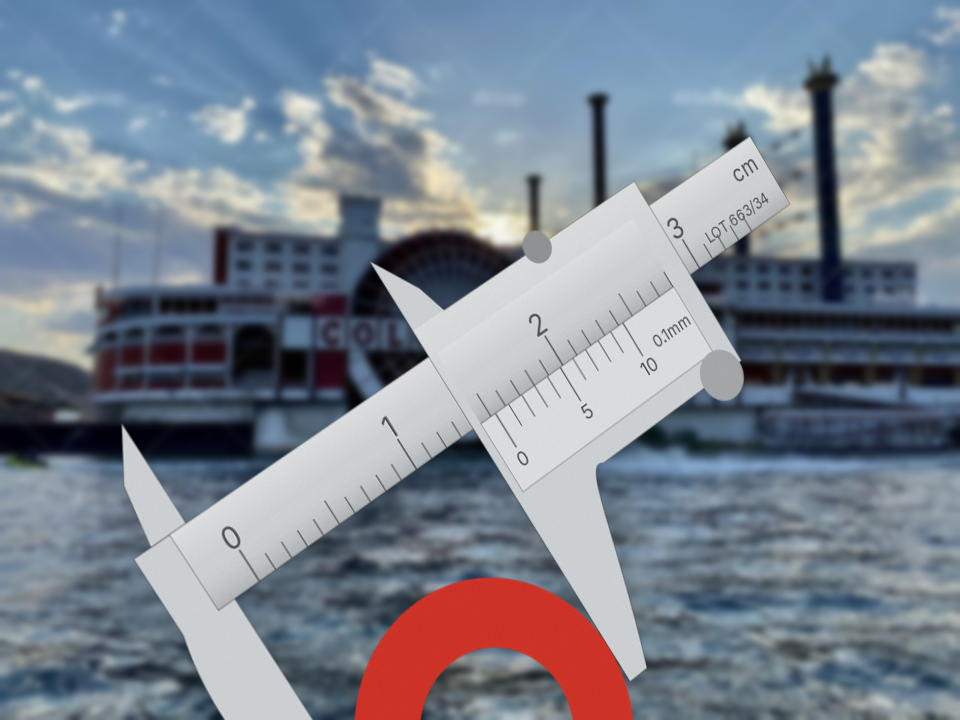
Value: 15.3,mm
